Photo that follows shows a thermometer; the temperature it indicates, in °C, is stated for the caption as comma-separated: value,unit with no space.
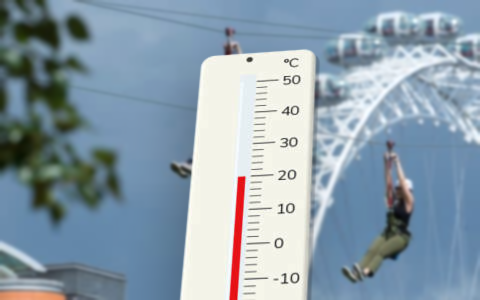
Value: 20,°C
